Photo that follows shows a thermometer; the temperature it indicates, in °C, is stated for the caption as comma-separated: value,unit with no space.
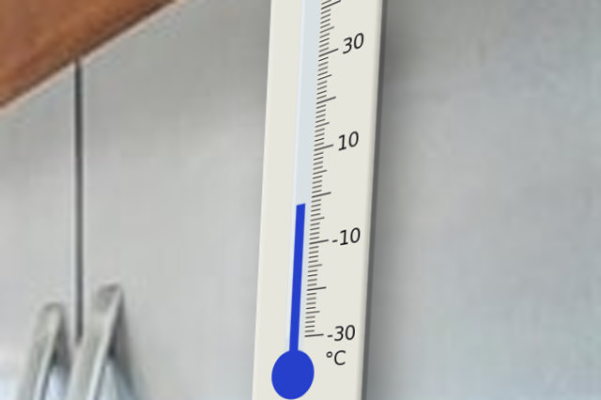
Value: -1,°C
